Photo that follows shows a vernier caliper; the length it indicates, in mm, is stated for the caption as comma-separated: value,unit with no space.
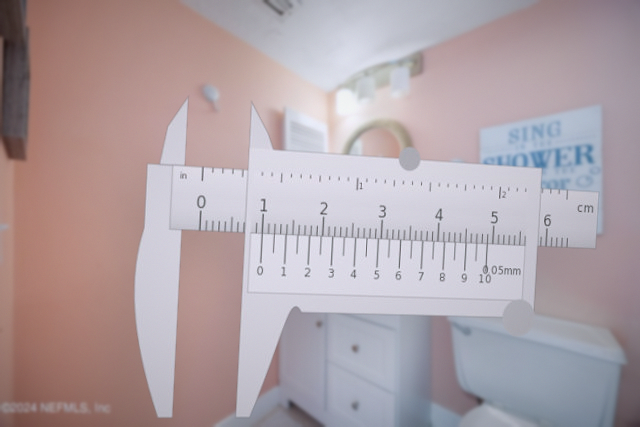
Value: 10.0,mm
